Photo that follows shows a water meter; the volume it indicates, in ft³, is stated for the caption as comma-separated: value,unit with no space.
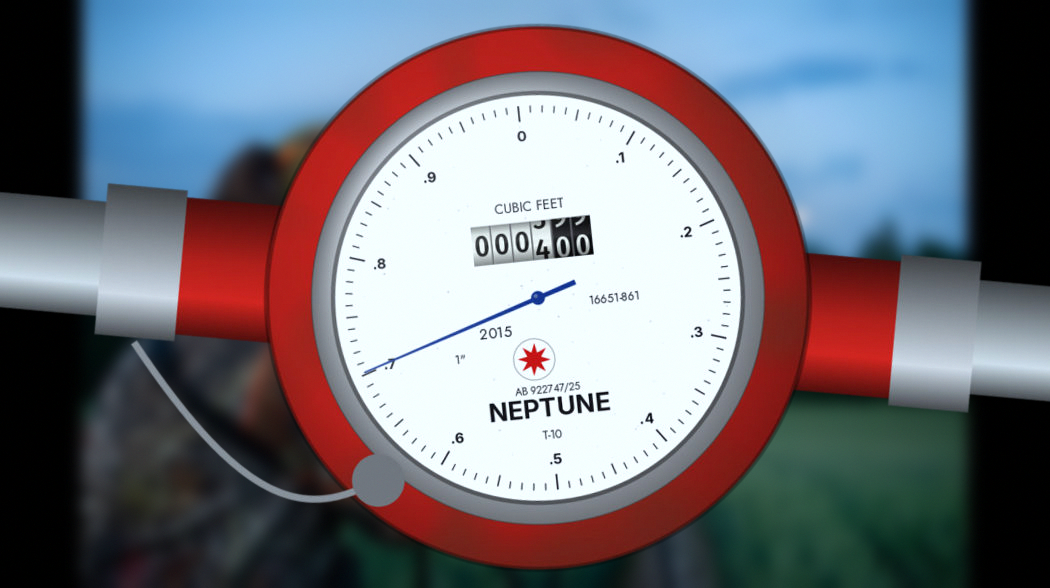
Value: 399.70,ft³
